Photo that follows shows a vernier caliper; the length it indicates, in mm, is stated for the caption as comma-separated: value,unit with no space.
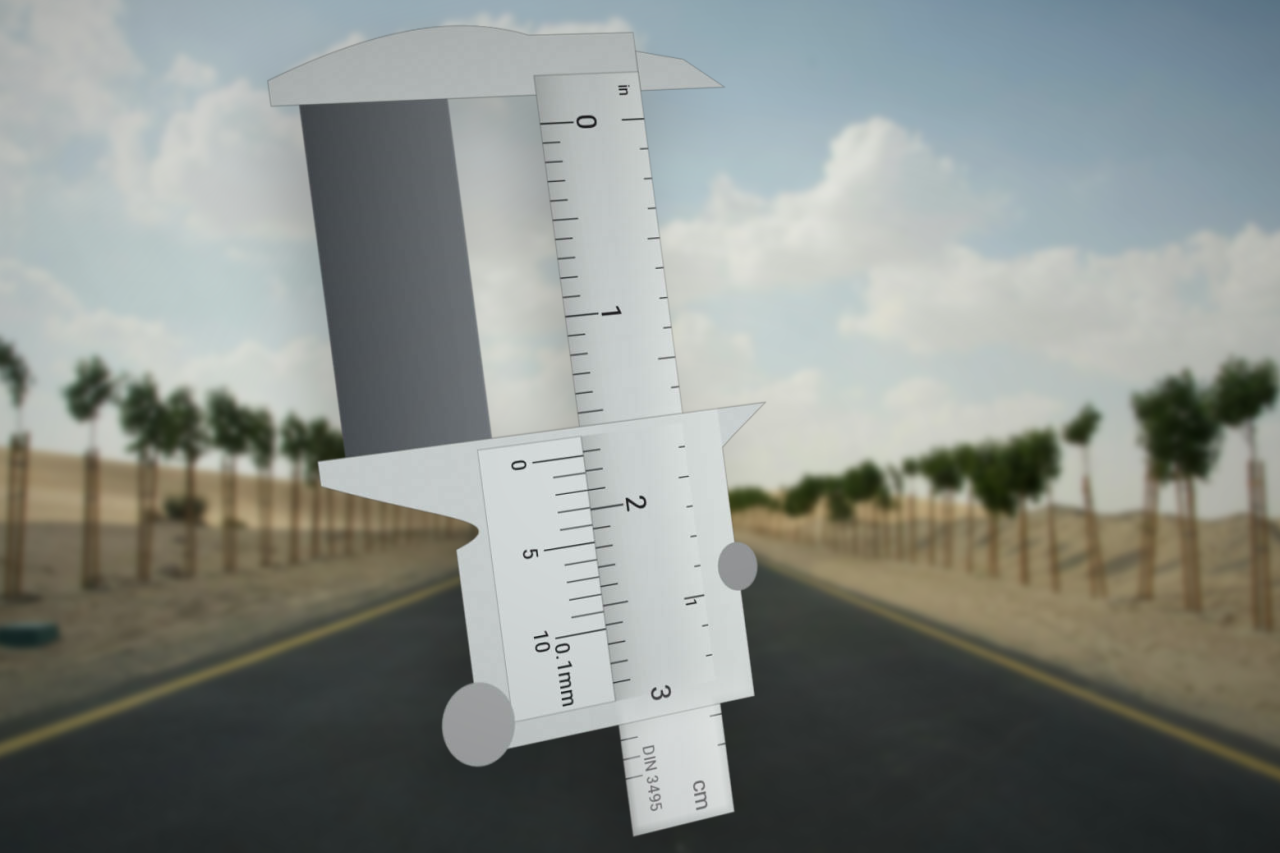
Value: 17.2,mm
